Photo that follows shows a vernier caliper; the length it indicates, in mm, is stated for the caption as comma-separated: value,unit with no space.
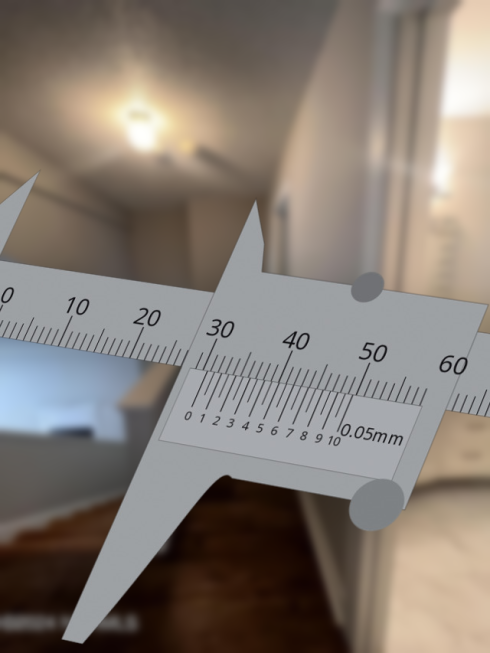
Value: 30.6,mm
